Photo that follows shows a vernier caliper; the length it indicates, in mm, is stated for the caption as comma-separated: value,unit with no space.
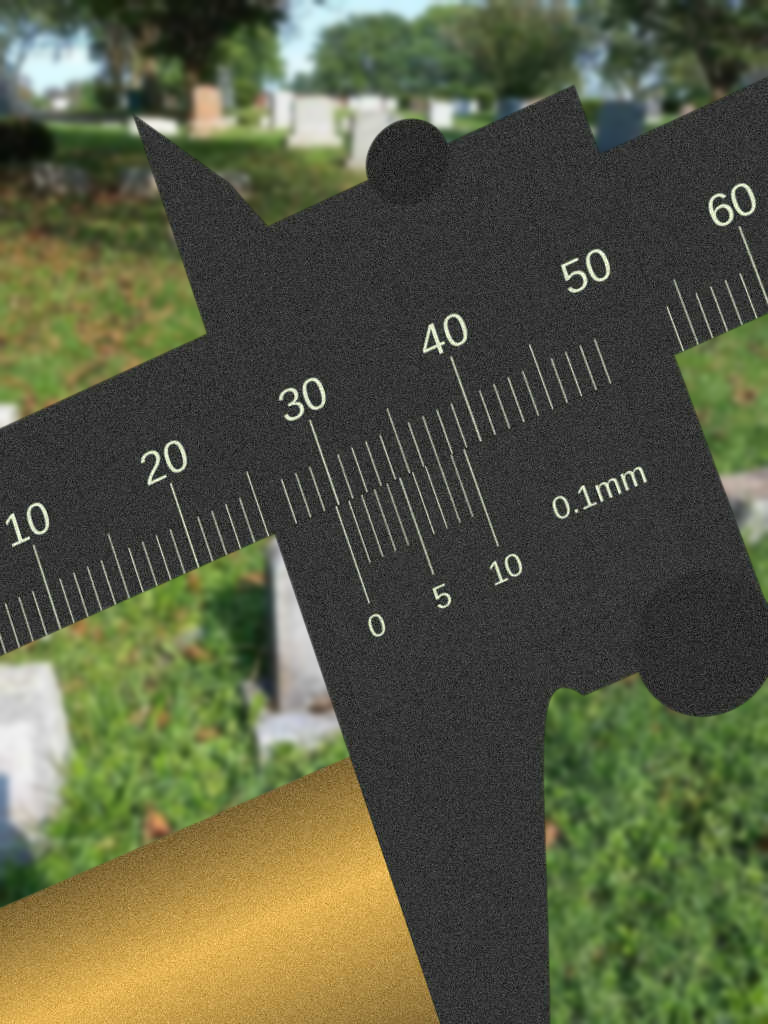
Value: 29.8,mm
